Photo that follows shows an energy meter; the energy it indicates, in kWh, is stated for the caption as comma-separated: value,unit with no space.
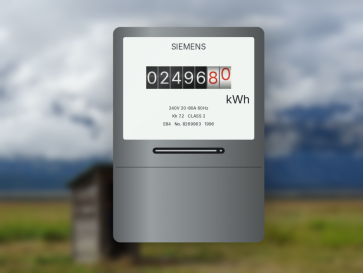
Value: 2496.80,kWh
